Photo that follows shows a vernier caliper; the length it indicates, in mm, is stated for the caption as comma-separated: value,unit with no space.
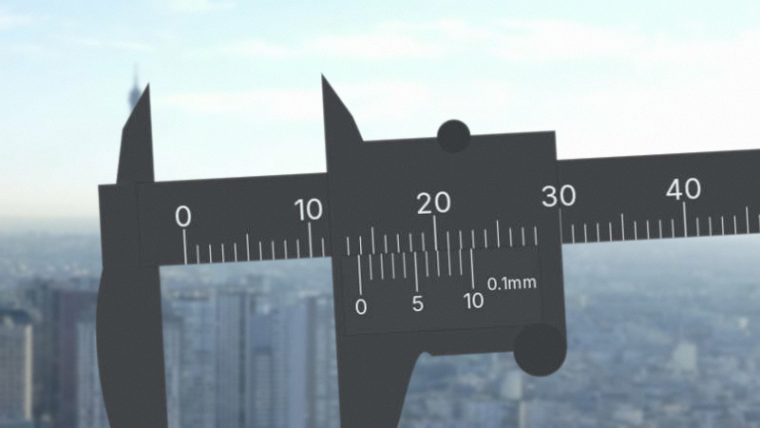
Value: 13.8,mm
